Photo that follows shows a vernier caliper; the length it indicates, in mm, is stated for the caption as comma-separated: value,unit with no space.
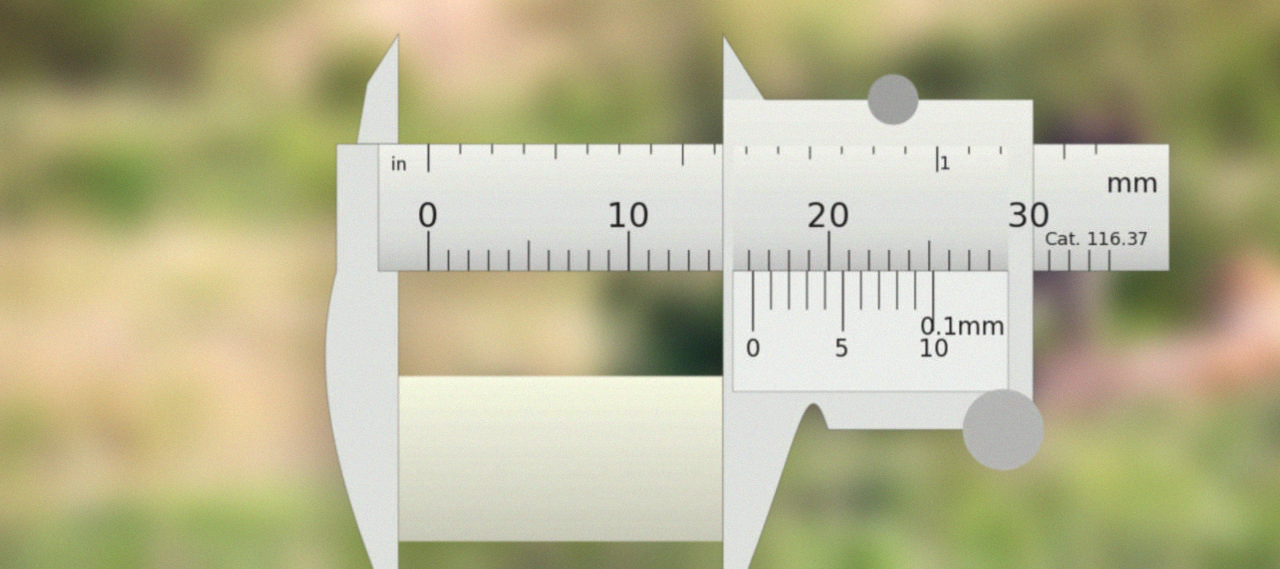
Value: 16.2,mm
